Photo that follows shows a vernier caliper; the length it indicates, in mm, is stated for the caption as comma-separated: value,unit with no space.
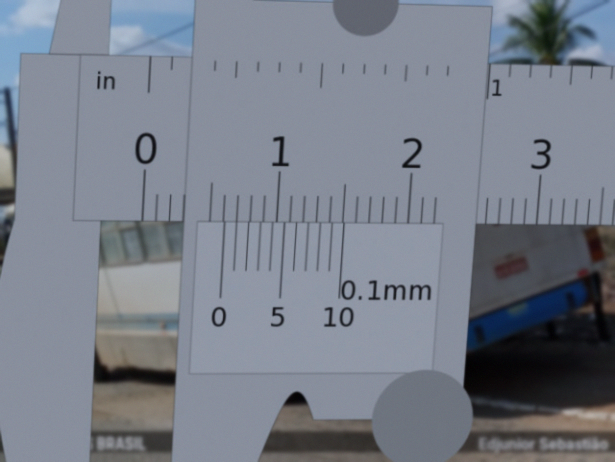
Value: 6.1,mm
